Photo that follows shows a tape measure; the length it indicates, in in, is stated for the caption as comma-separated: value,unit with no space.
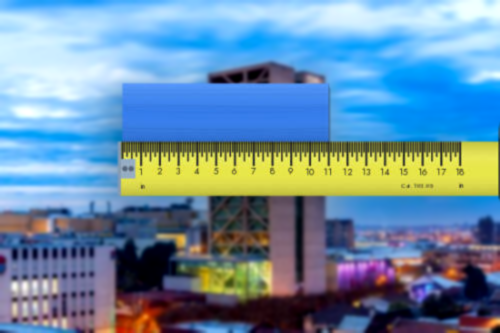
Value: 11,in
